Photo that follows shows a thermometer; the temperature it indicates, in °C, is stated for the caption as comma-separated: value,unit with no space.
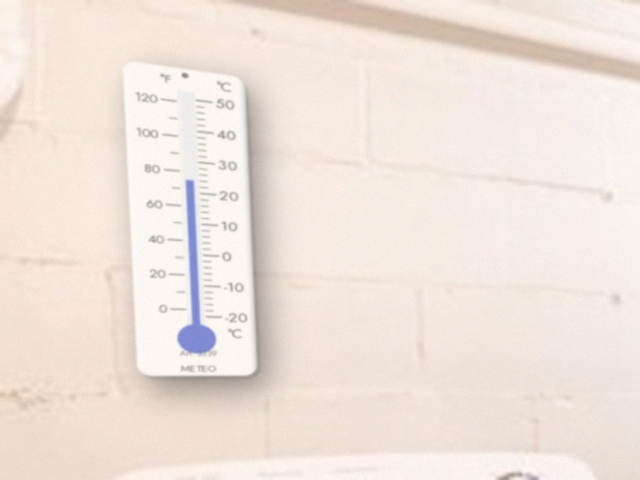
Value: 24,°C
